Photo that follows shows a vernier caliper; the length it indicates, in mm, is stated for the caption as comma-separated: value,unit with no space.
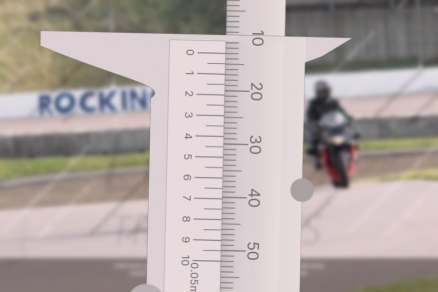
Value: 13.0,mm
